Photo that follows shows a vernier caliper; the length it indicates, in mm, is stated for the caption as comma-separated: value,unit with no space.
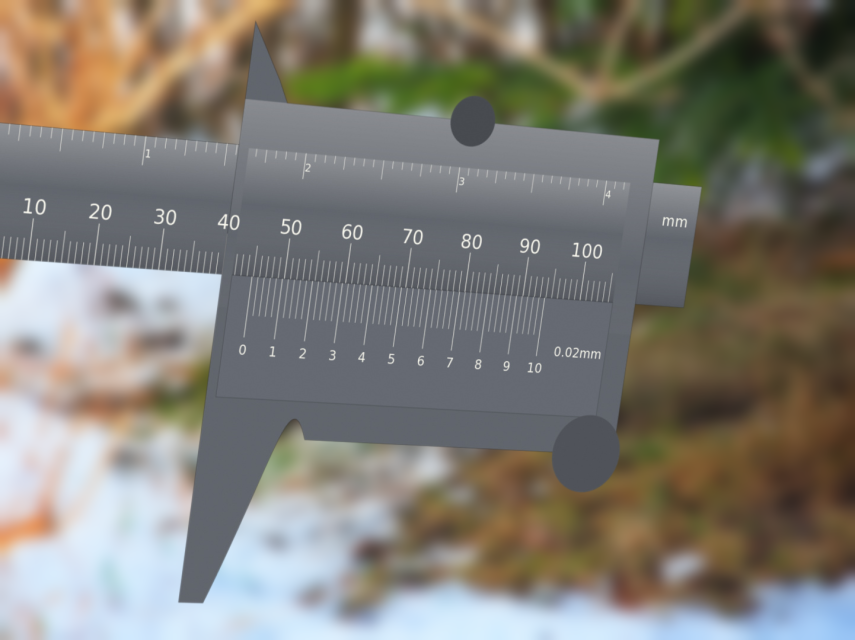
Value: 44.8,mm
